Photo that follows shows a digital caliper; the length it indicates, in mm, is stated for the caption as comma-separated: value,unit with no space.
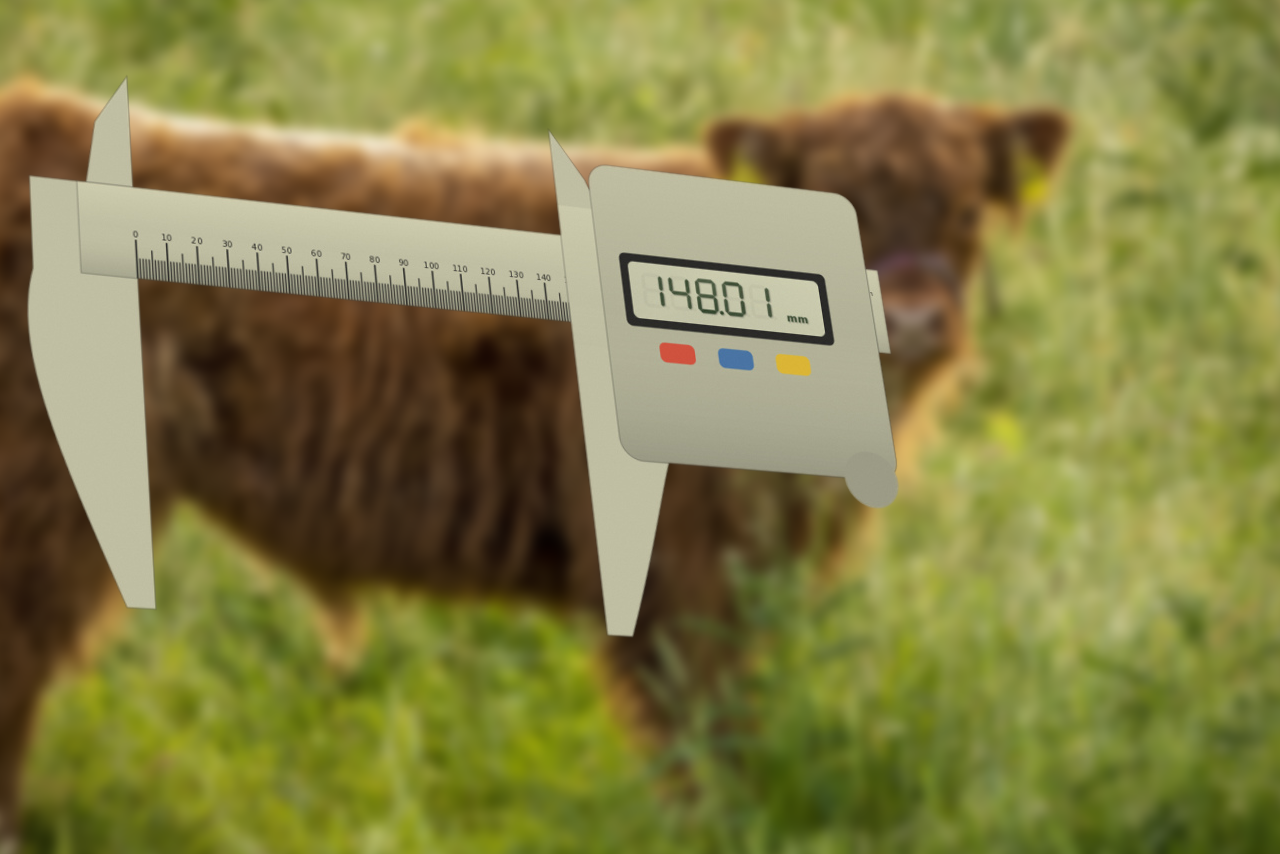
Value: 148.01,mm
